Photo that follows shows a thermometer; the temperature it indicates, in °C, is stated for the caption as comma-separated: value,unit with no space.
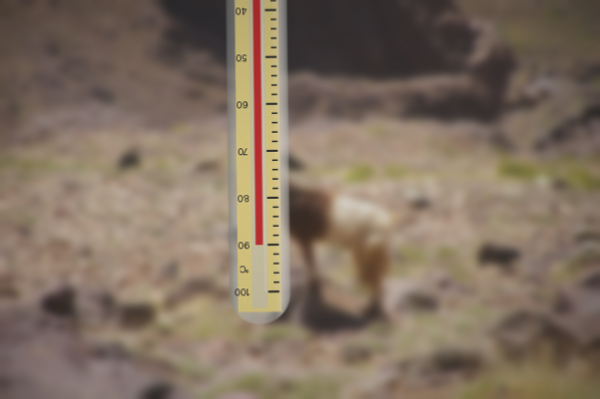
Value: 90,°C
